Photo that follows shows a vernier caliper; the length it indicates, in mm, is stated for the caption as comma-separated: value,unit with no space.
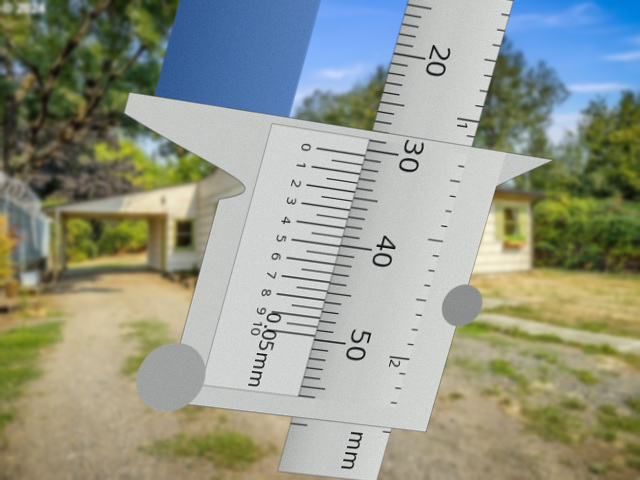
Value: 30.6,mm
